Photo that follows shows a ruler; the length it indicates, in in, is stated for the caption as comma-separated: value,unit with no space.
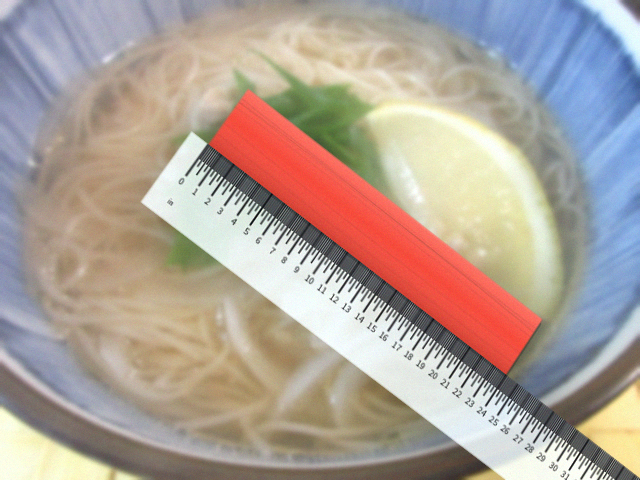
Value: 24,in
